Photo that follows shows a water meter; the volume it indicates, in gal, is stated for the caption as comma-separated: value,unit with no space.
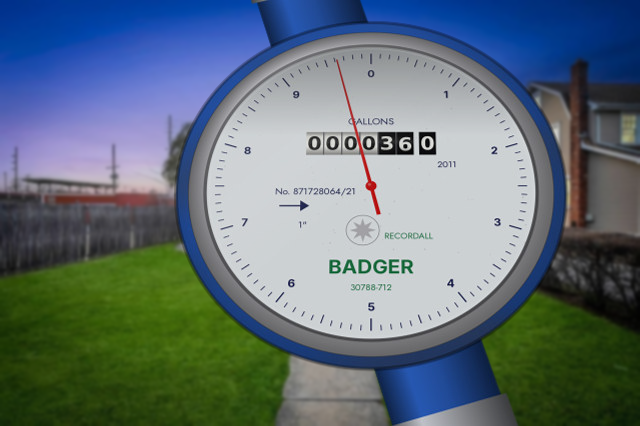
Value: 359.6,gal
